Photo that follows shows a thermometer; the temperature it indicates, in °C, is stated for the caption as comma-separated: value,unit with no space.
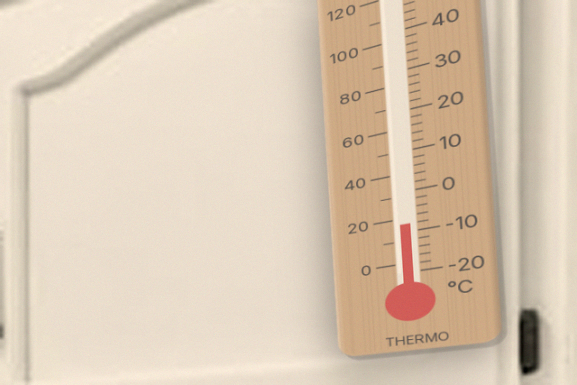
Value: -8,°C
